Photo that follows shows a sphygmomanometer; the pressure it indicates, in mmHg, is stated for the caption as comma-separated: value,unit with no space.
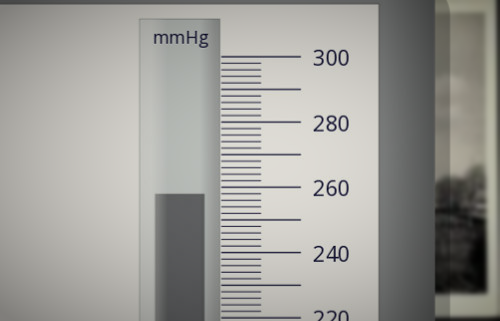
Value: 258,mmHg
